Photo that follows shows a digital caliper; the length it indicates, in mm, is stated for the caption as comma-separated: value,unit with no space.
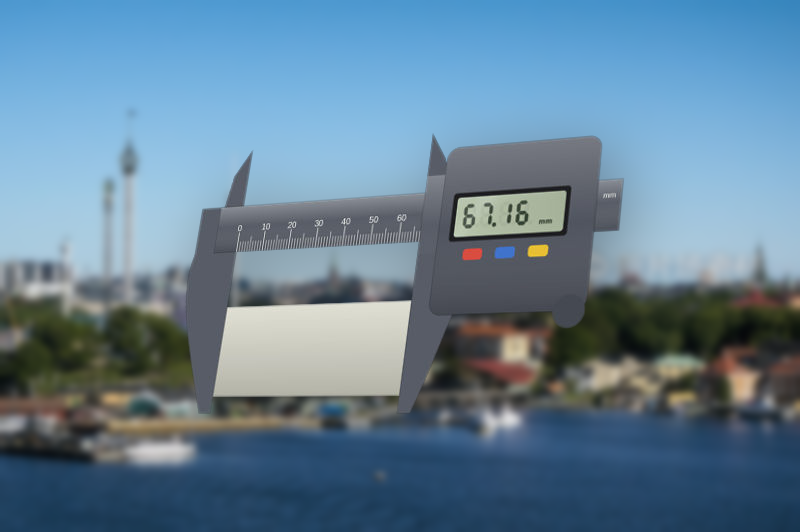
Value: 67.16,mm
